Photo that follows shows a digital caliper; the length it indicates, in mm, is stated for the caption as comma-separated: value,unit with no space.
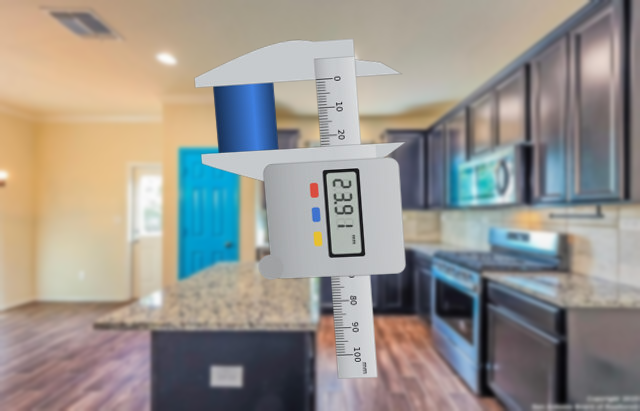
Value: 23.91,mm
